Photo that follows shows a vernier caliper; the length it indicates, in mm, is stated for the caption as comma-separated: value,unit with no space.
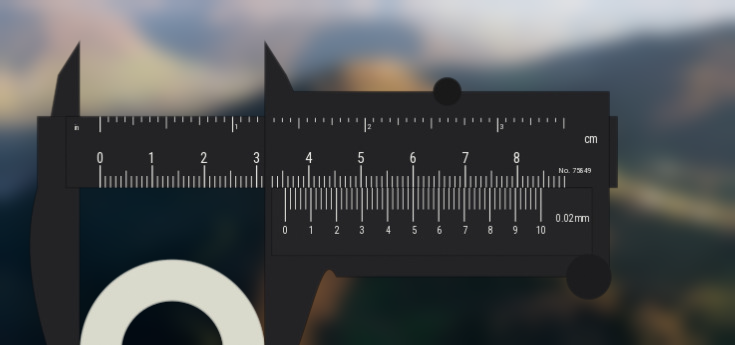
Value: 35.5,mm
